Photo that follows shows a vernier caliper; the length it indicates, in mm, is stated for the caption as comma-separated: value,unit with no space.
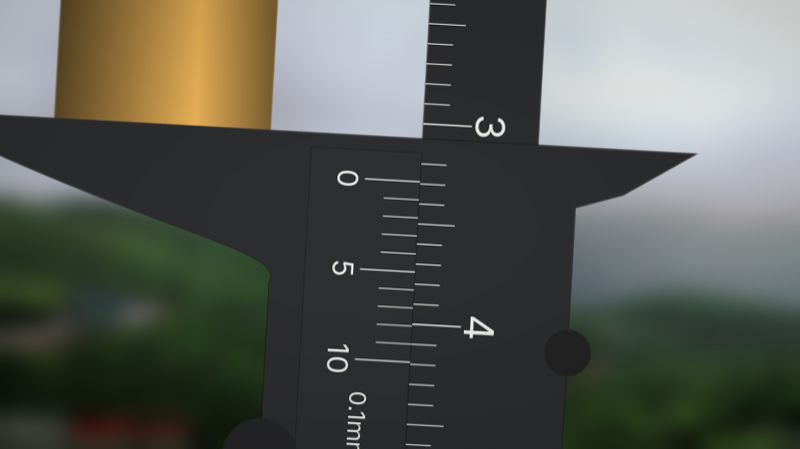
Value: 32.9,mm
